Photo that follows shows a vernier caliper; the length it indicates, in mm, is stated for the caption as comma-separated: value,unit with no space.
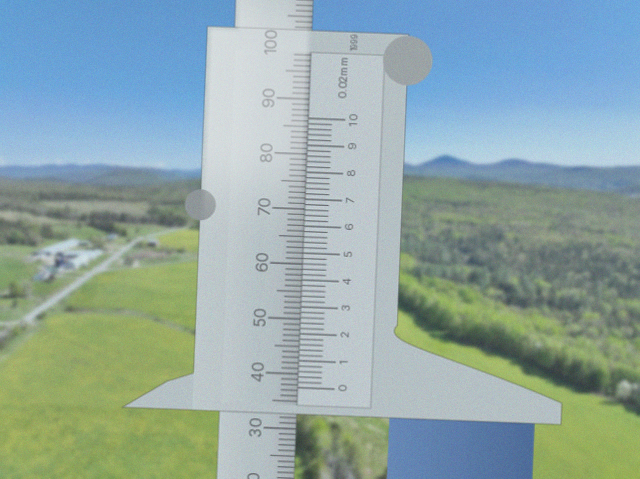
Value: 37.5,mm
